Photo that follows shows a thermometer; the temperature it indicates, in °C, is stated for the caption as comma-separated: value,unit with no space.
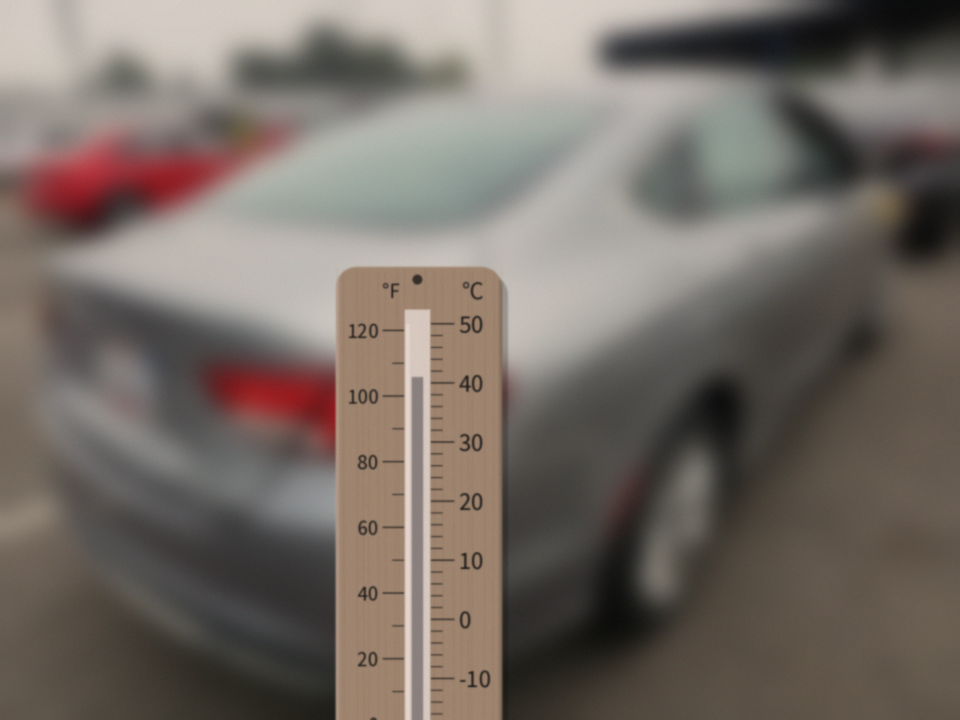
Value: 41,°C
